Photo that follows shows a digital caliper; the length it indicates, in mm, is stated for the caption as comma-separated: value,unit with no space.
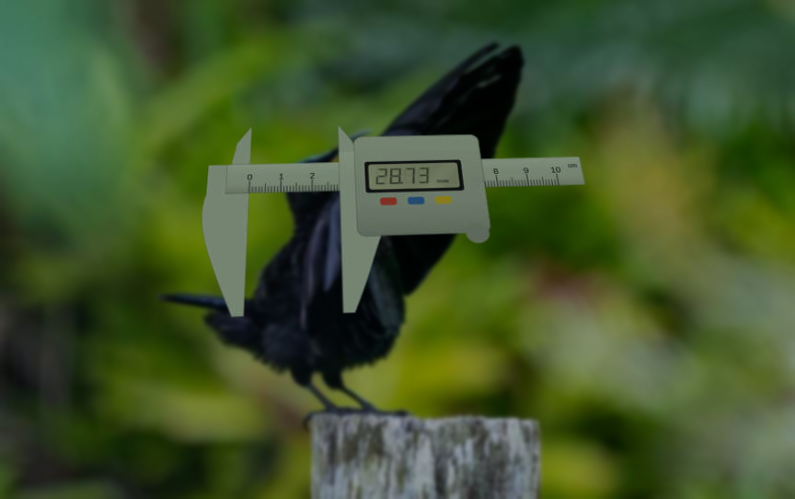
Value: 28.73,mm
